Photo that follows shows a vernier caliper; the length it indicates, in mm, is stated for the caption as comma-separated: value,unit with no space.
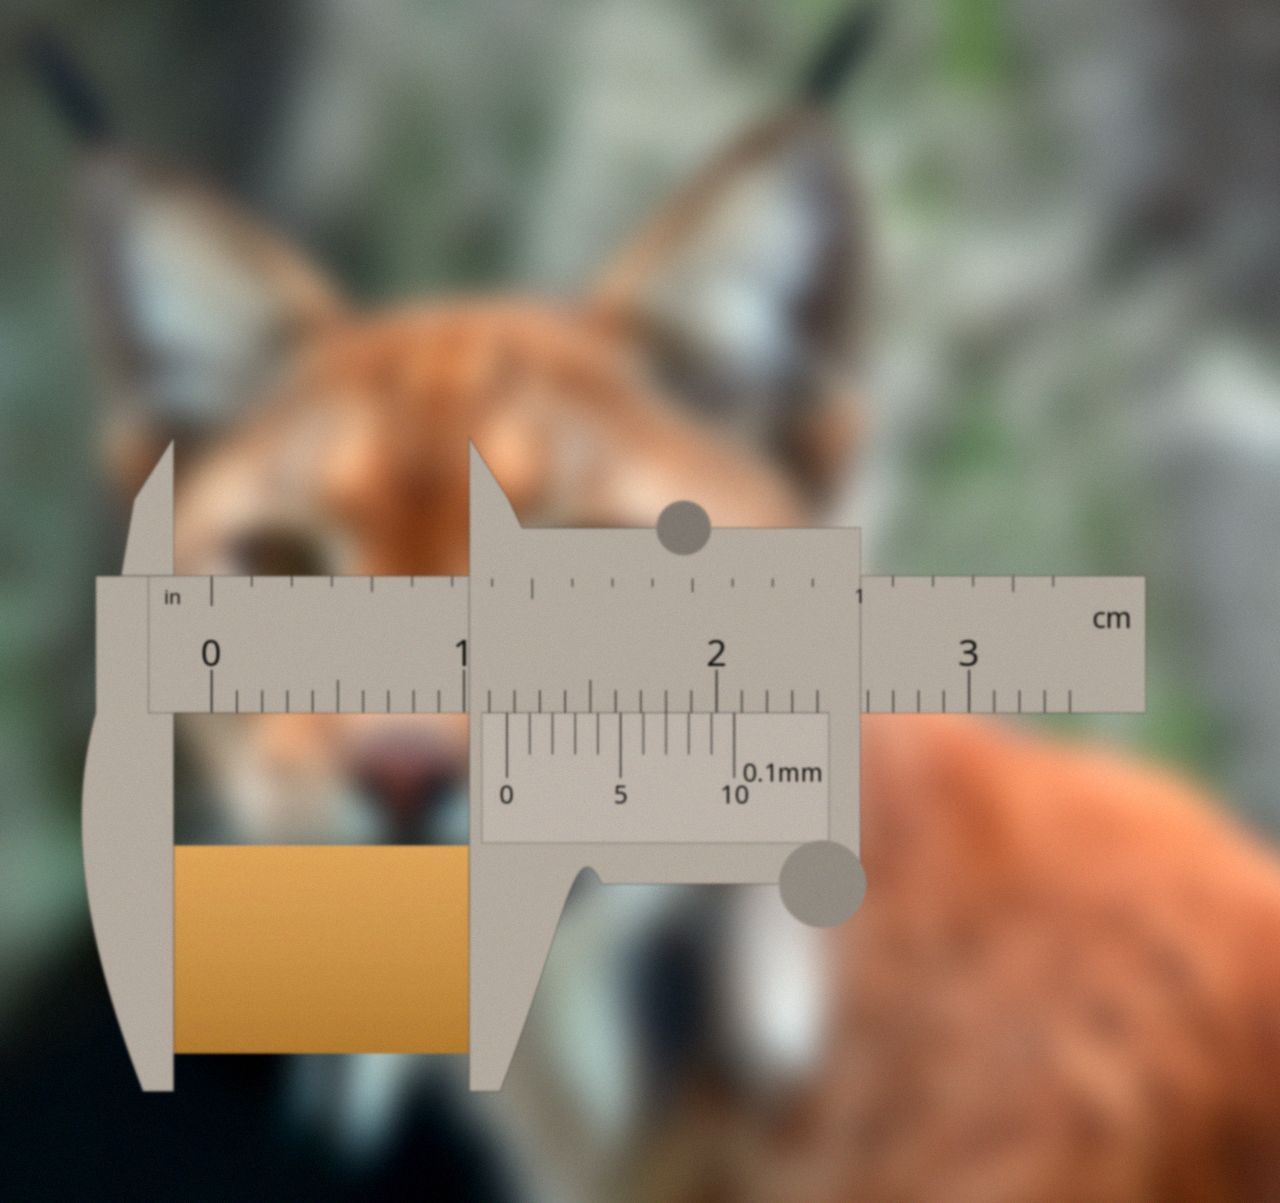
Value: 11.7,mm
